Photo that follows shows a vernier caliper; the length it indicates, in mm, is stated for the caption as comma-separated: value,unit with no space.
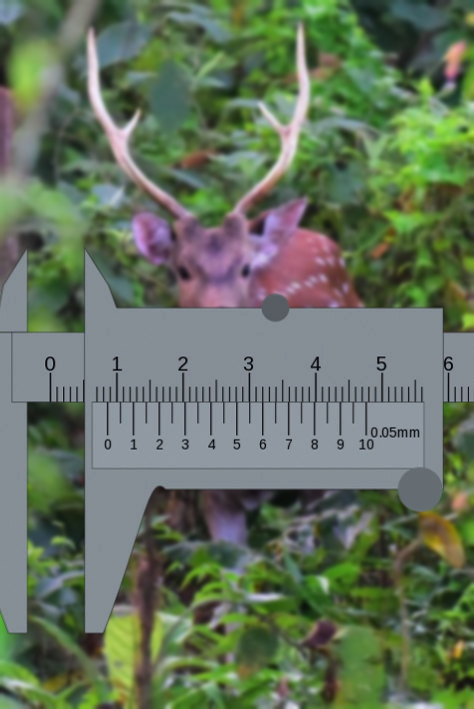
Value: 8.6,mm
